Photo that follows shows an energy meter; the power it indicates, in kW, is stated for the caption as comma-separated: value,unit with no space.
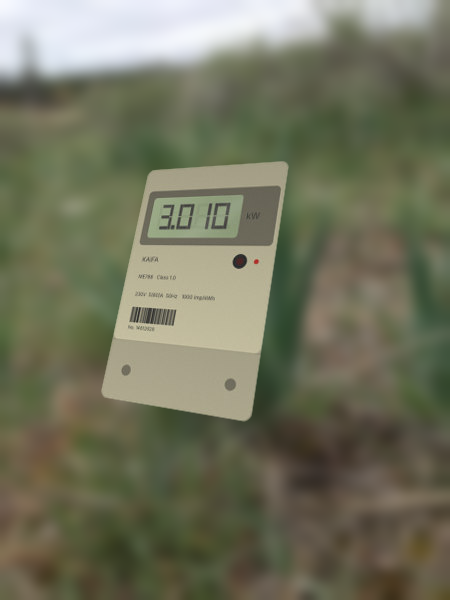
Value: 3.010,kW
